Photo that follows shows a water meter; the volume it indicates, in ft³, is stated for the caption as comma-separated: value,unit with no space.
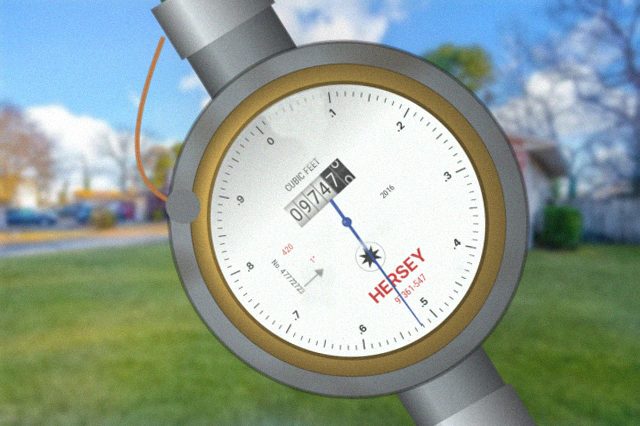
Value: 97478.52,ft³
